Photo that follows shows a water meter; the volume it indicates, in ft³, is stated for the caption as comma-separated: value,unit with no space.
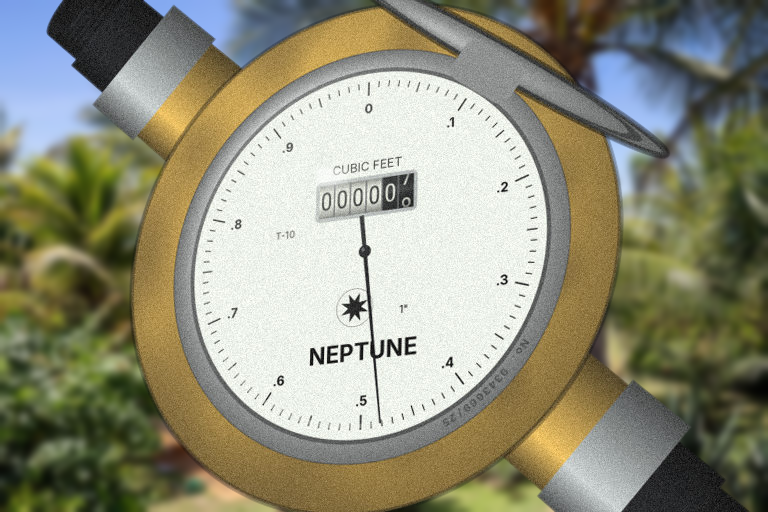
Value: 7.48,ft³
